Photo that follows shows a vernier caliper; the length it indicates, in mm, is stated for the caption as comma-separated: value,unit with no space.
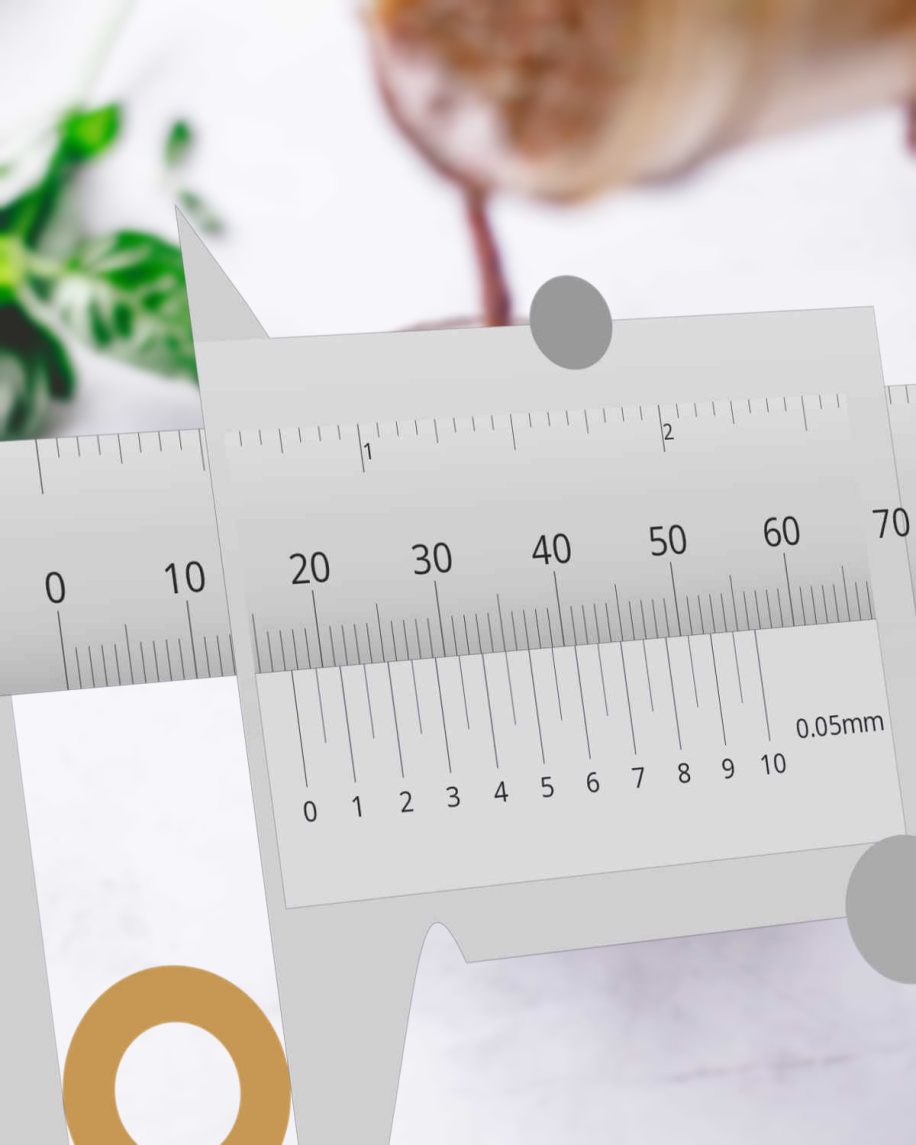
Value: 17.5,mm
